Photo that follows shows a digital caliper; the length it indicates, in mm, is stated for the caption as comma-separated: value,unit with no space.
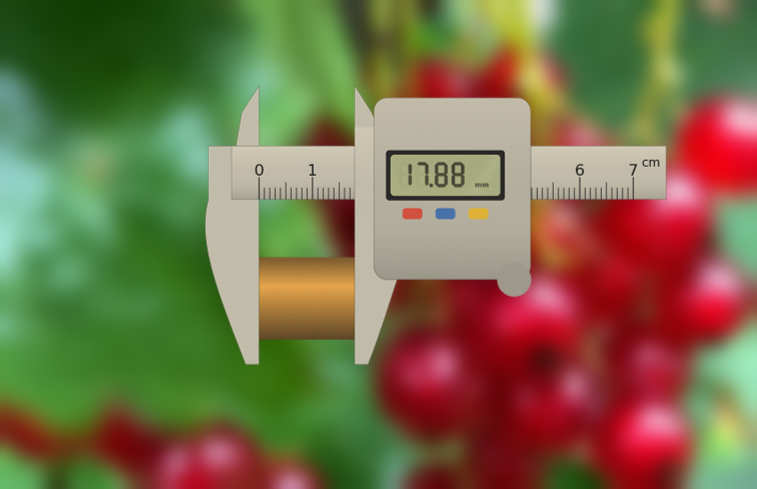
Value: 17.88,mm
